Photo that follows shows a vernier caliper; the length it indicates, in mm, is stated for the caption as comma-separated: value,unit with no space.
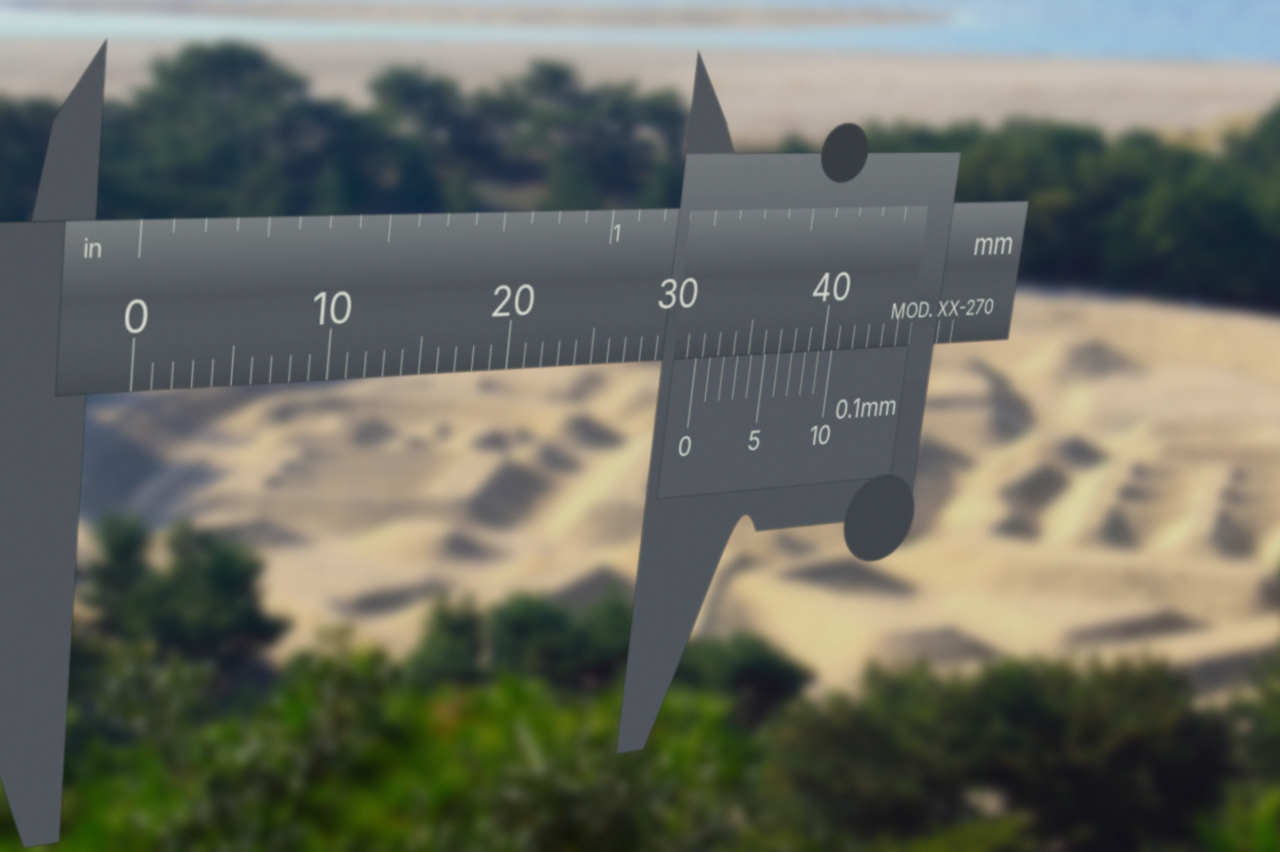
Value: 31.6,mm
